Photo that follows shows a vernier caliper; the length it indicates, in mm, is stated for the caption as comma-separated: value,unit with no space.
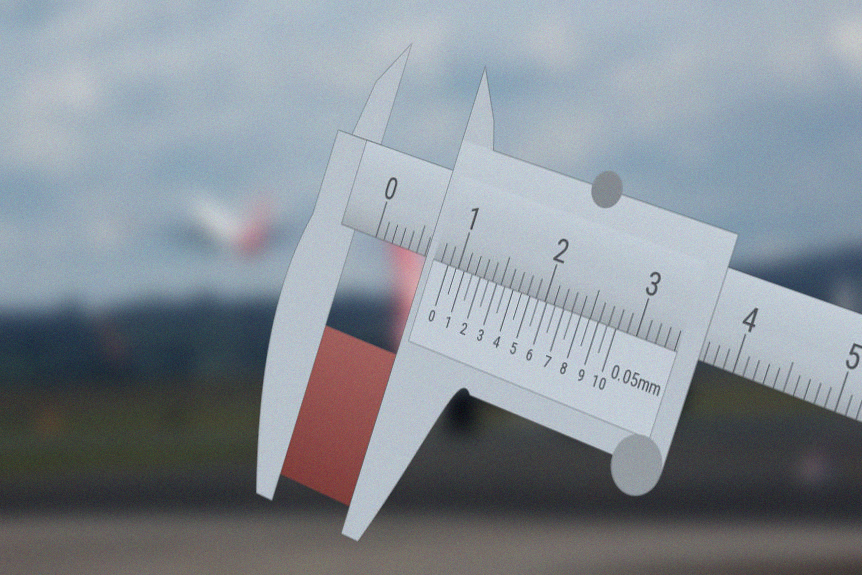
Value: 8.8,mm
